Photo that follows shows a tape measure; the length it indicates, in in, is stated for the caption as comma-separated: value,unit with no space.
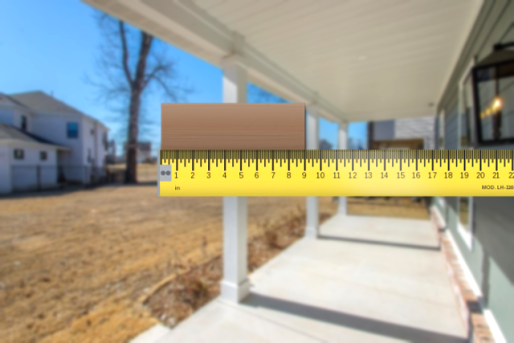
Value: 9,in
